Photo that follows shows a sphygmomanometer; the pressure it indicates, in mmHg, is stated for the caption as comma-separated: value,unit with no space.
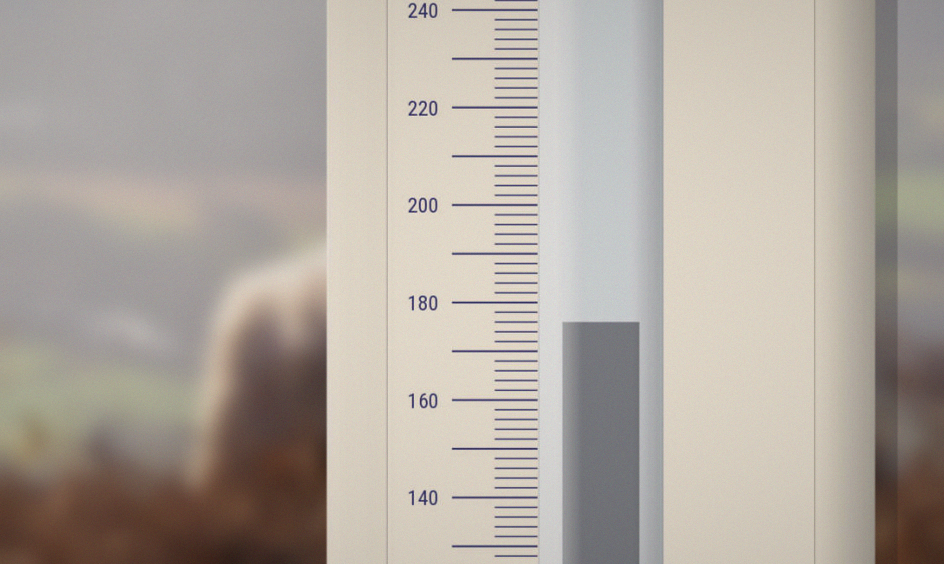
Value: 176,mmHg
